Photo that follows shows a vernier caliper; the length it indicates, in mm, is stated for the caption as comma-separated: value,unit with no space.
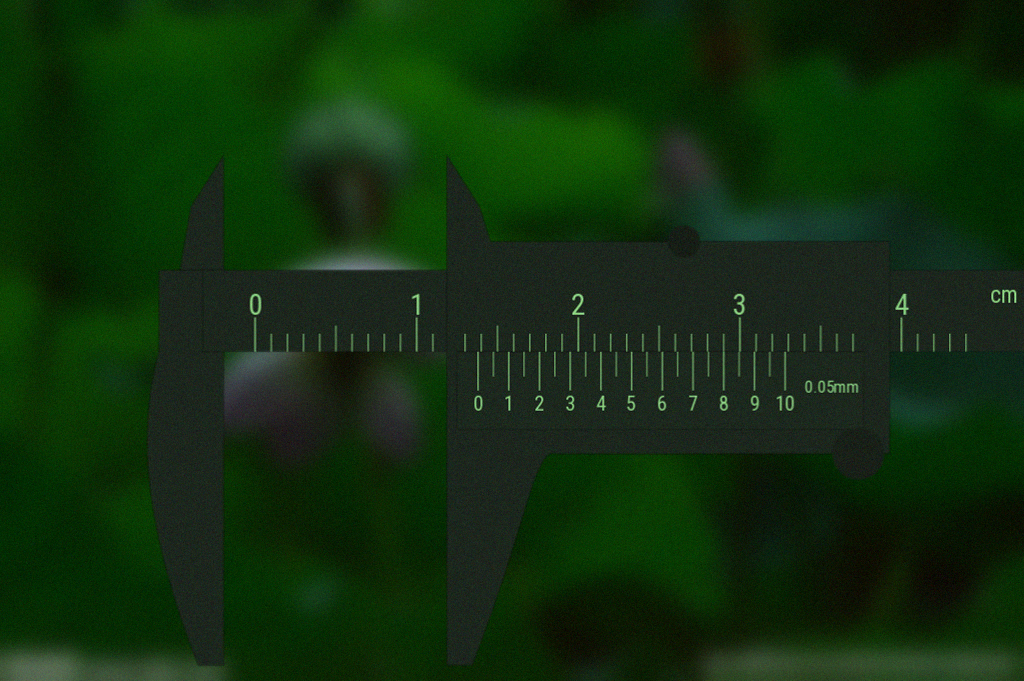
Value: 13.8,mm
